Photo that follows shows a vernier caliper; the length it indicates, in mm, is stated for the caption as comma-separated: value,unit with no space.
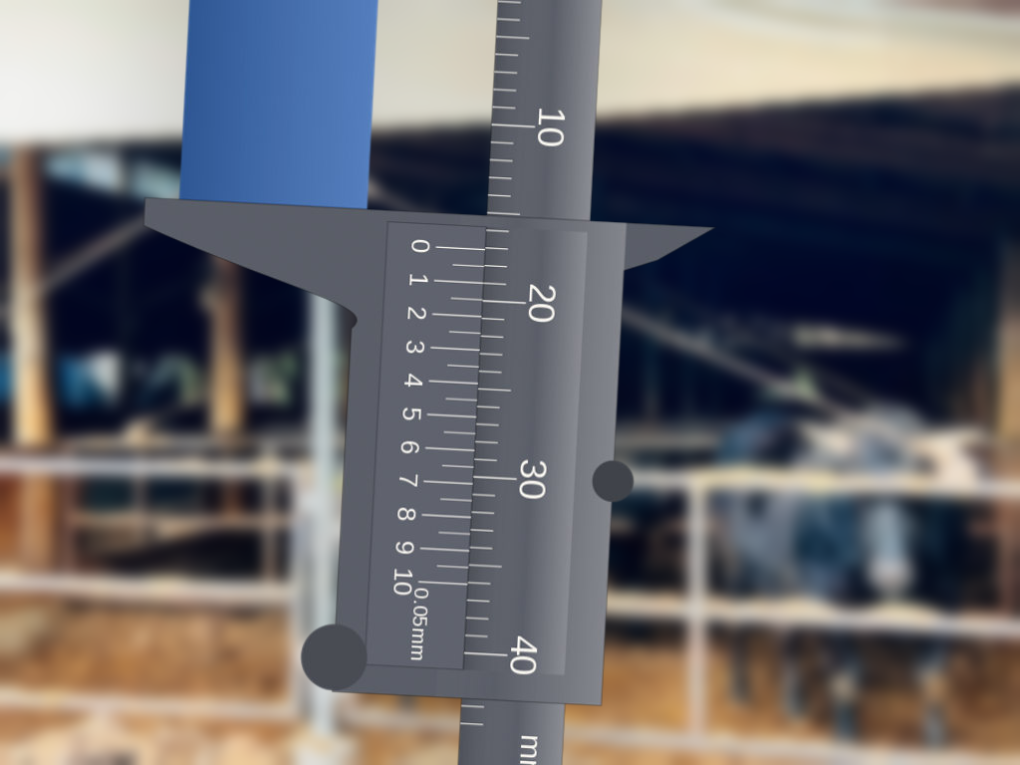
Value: 17.1,mm
